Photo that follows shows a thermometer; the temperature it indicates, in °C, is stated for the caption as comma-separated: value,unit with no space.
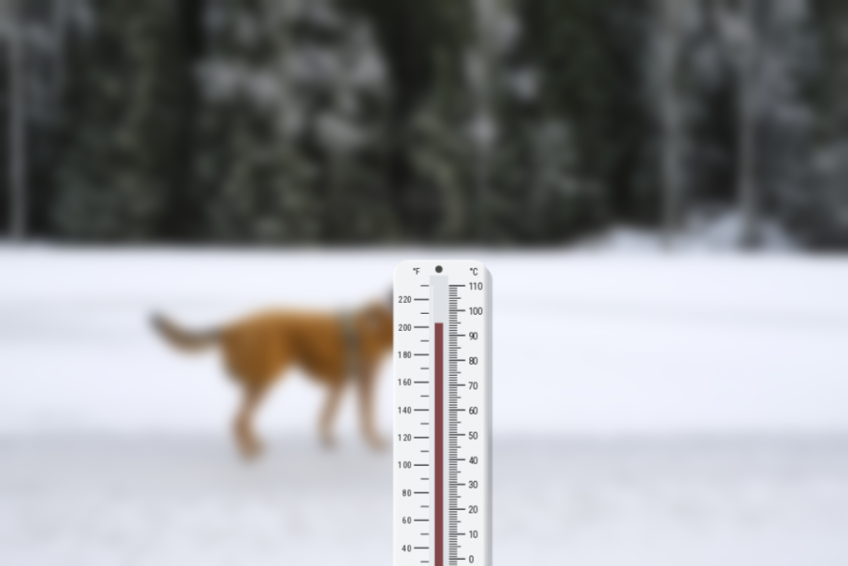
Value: 95,°C
